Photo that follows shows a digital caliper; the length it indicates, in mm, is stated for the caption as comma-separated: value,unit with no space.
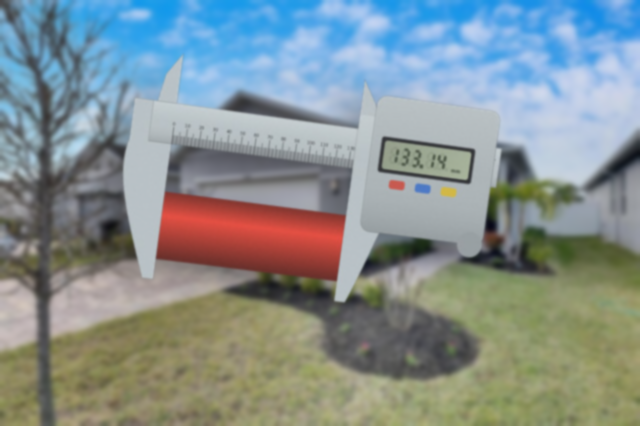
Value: 133.14,mm
